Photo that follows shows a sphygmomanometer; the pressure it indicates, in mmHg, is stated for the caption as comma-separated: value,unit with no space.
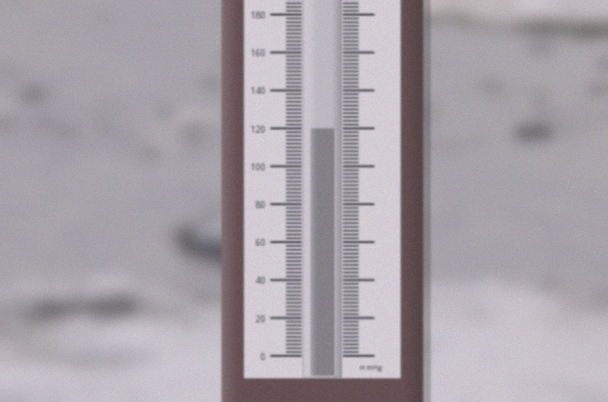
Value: 120,mmHg
